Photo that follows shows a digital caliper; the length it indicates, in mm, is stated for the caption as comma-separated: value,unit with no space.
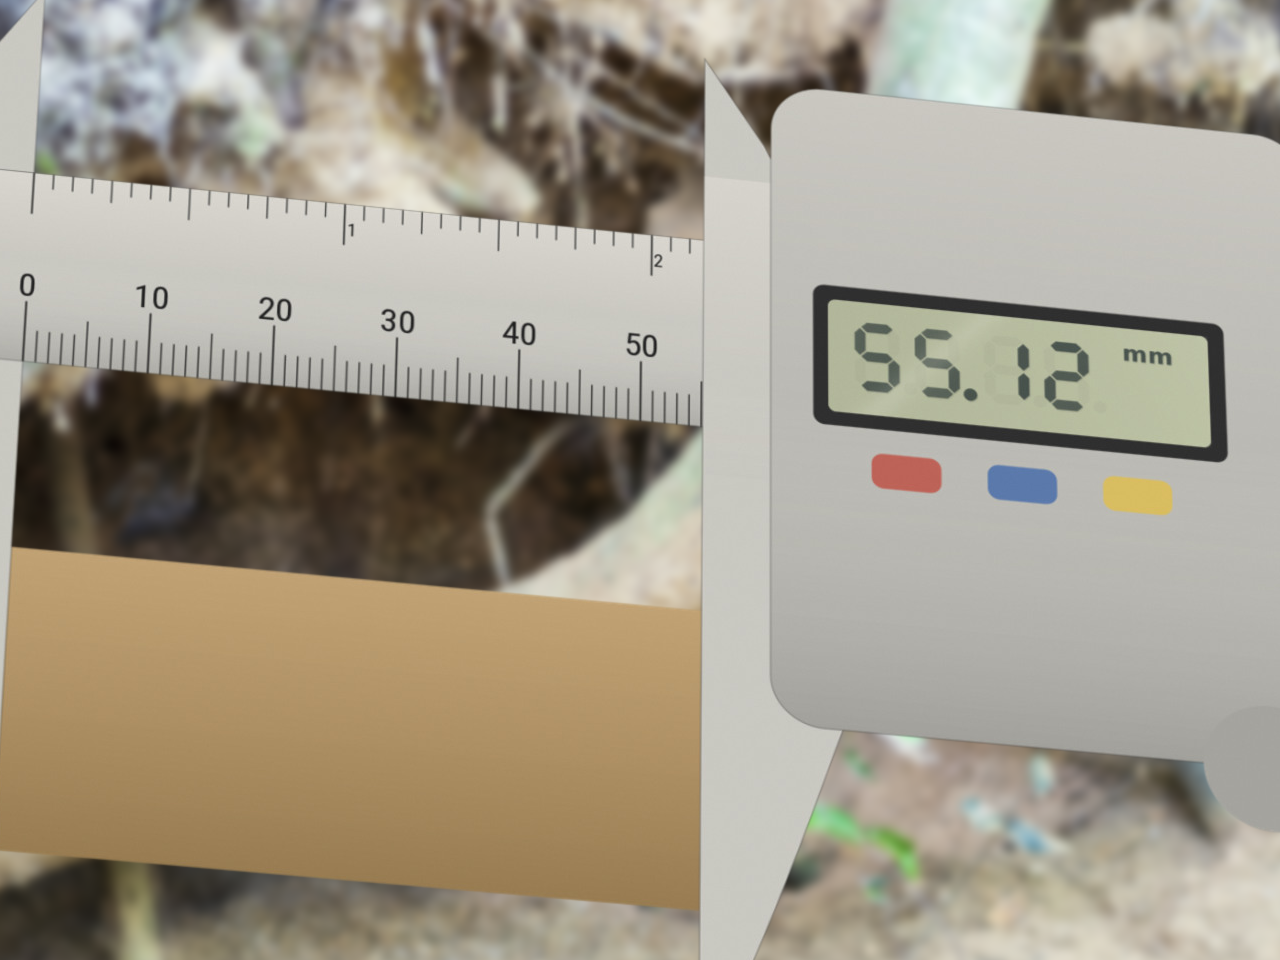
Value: 55.12,mm
